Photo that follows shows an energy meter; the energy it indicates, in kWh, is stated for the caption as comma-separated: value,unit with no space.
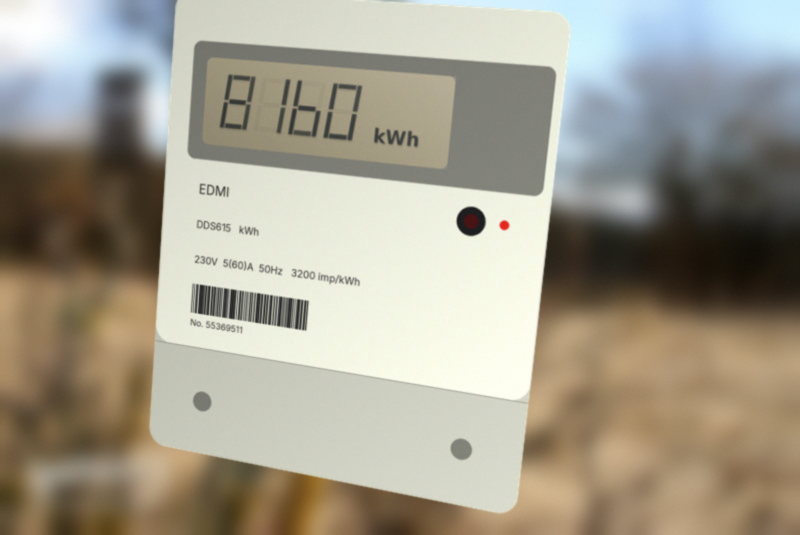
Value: 8160,kWh
